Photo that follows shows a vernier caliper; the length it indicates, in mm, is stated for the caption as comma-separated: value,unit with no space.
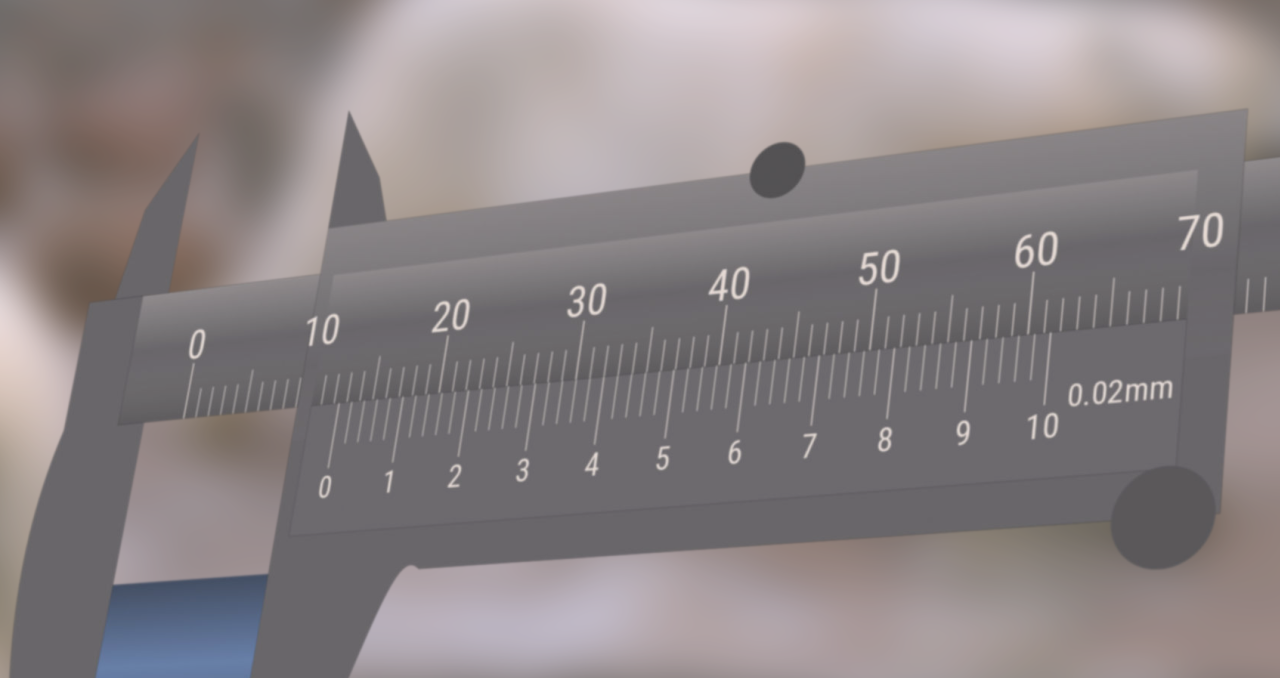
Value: 12.4,mm
